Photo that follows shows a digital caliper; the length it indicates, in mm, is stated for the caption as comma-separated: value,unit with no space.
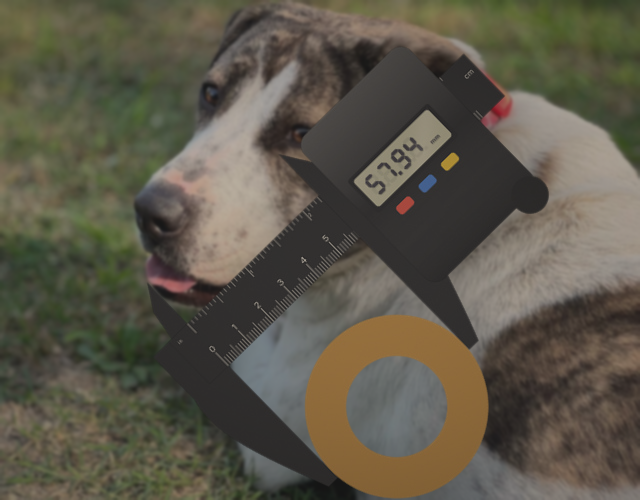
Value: 57.94,mm
